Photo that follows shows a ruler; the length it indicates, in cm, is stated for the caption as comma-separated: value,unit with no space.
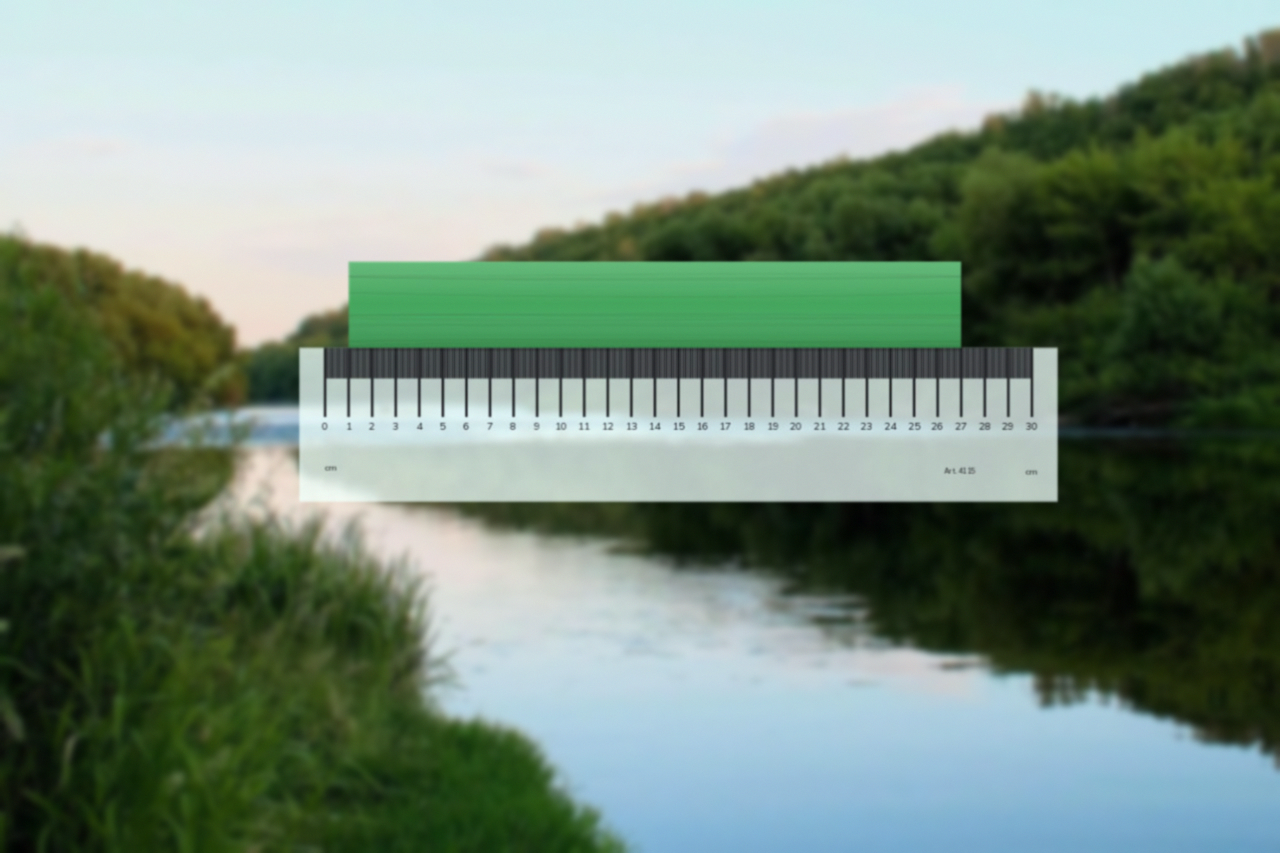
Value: 26,cm
